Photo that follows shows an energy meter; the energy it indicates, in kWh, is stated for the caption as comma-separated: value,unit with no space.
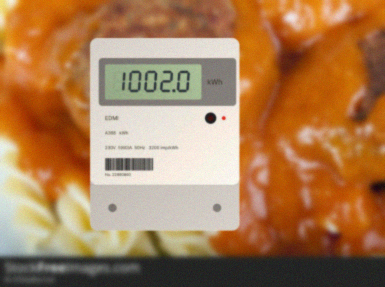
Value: 1002.0,kWh
